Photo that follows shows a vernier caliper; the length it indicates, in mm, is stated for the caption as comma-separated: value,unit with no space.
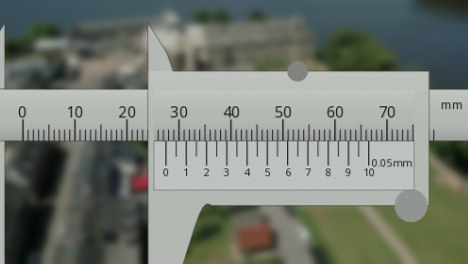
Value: 27.5,mm
